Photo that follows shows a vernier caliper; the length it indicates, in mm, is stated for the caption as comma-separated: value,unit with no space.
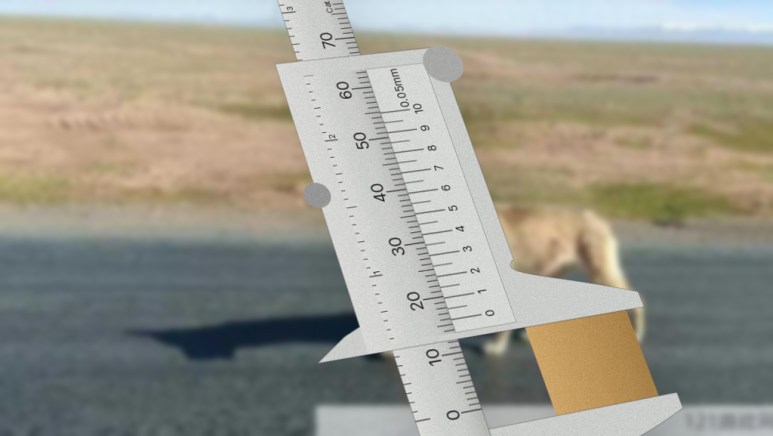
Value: 15.8,mm
